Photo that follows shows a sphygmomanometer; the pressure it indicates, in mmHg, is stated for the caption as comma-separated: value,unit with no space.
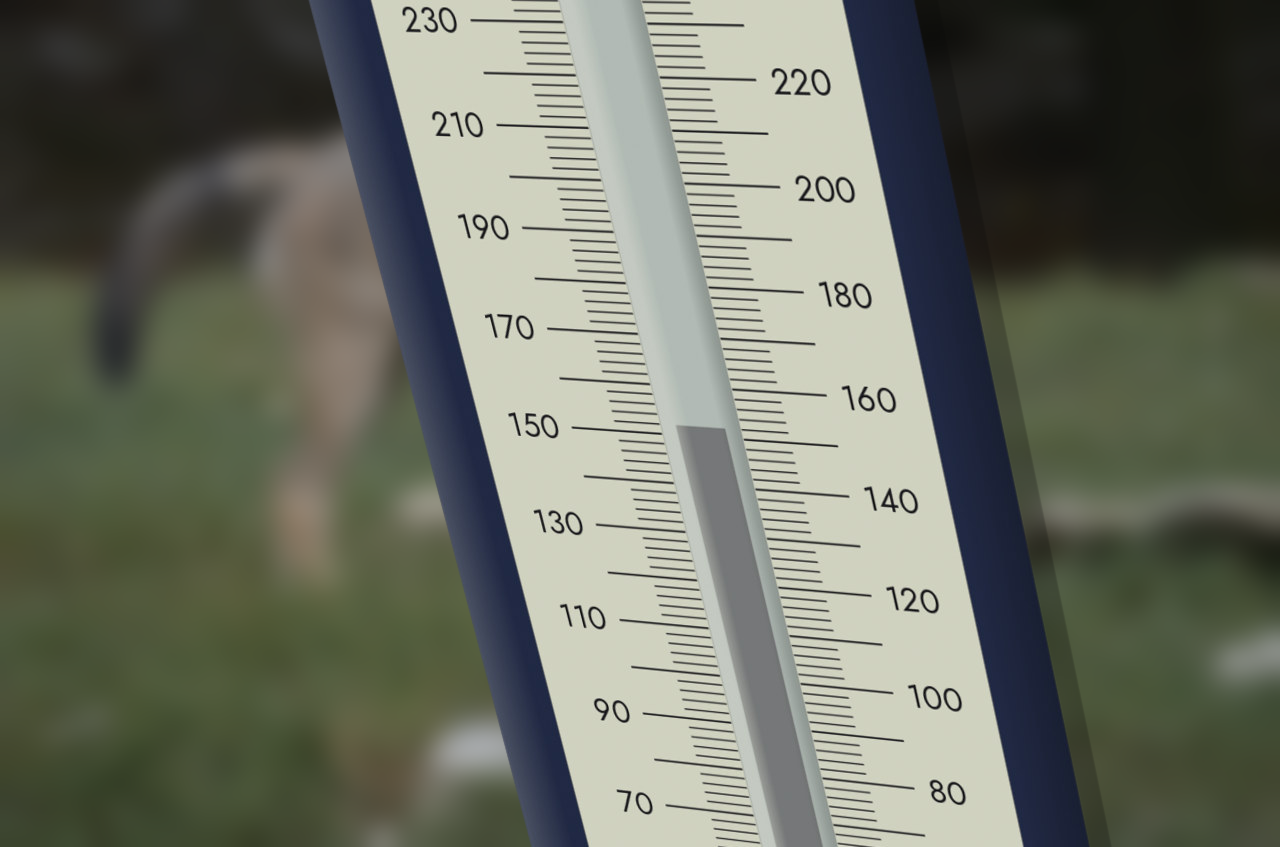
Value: 152,mmHg
